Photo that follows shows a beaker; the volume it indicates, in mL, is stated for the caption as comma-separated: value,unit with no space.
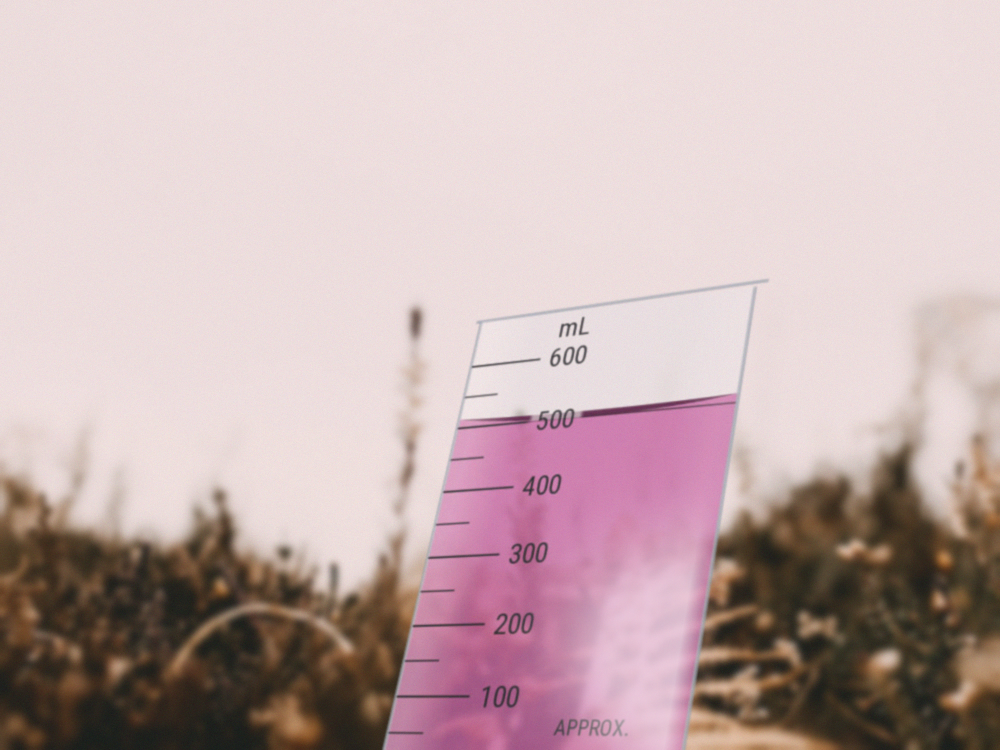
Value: 500,mL
